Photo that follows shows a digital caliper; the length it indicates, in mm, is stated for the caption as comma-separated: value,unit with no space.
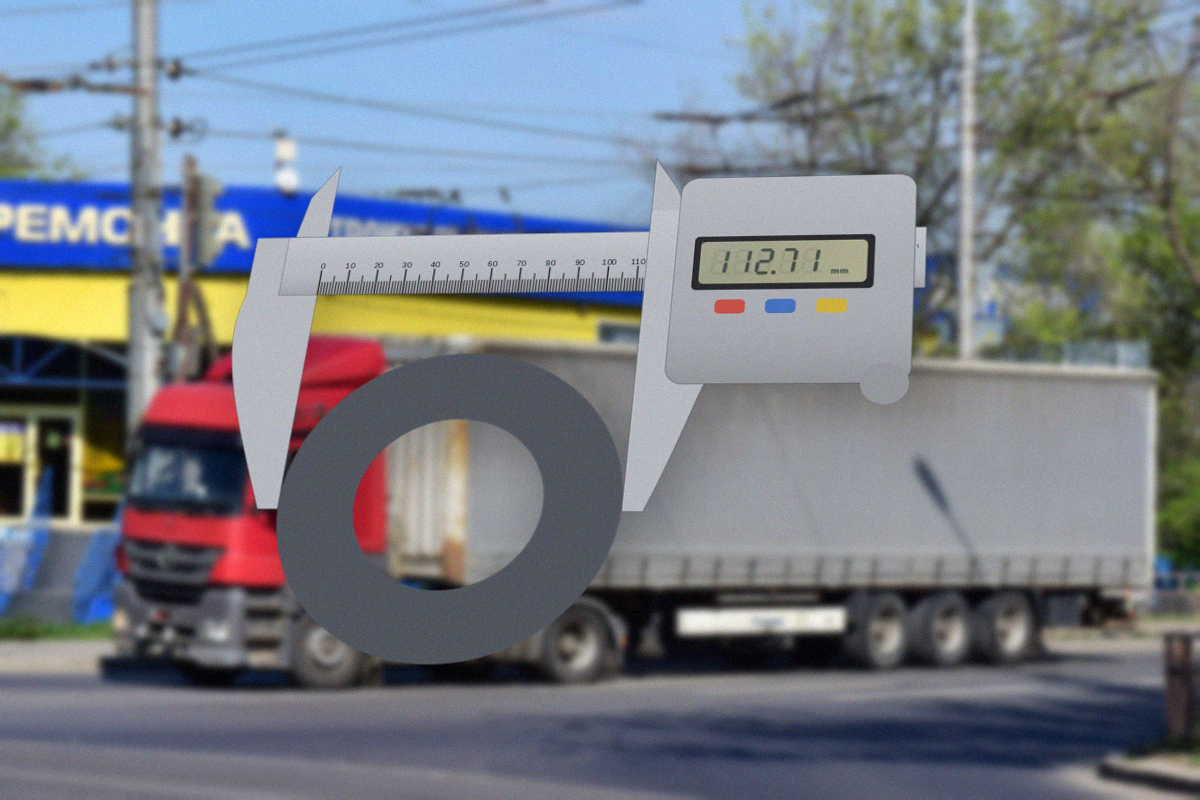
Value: 112.71,mm
